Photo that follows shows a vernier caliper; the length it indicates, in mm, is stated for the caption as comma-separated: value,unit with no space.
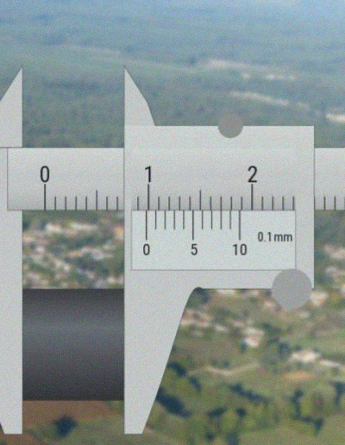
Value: 9.8,mm
